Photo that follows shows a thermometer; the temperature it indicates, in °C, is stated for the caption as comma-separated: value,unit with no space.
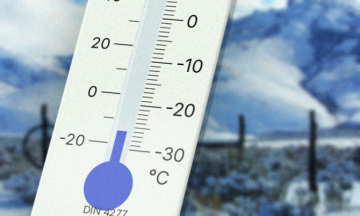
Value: -26,°C
